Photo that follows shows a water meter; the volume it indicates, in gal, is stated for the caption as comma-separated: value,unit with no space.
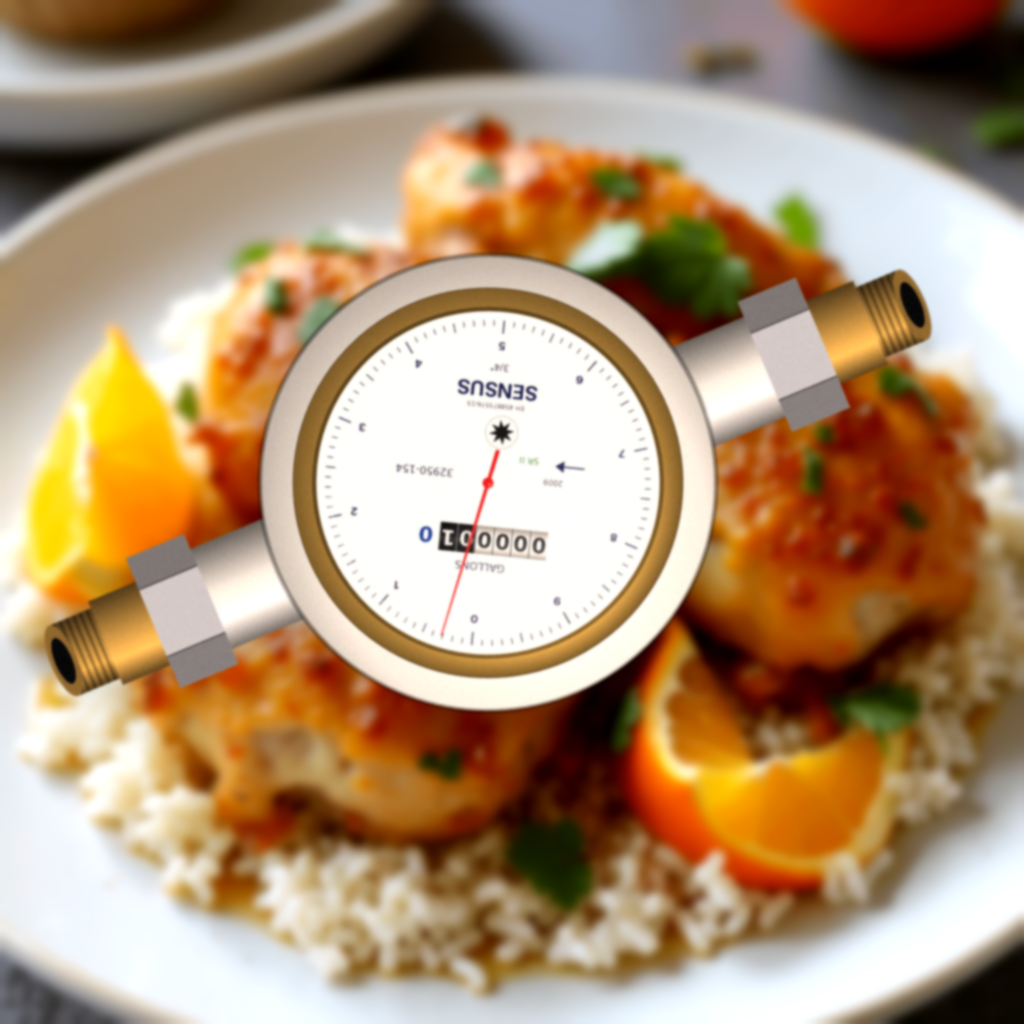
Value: 10.3,gal
